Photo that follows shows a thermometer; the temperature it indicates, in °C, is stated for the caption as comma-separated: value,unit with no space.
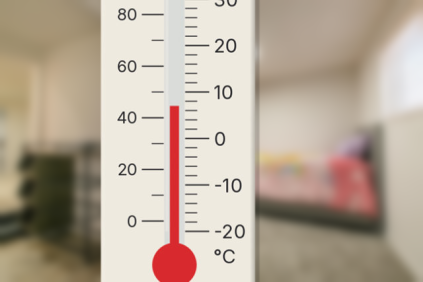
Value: 7,°C
